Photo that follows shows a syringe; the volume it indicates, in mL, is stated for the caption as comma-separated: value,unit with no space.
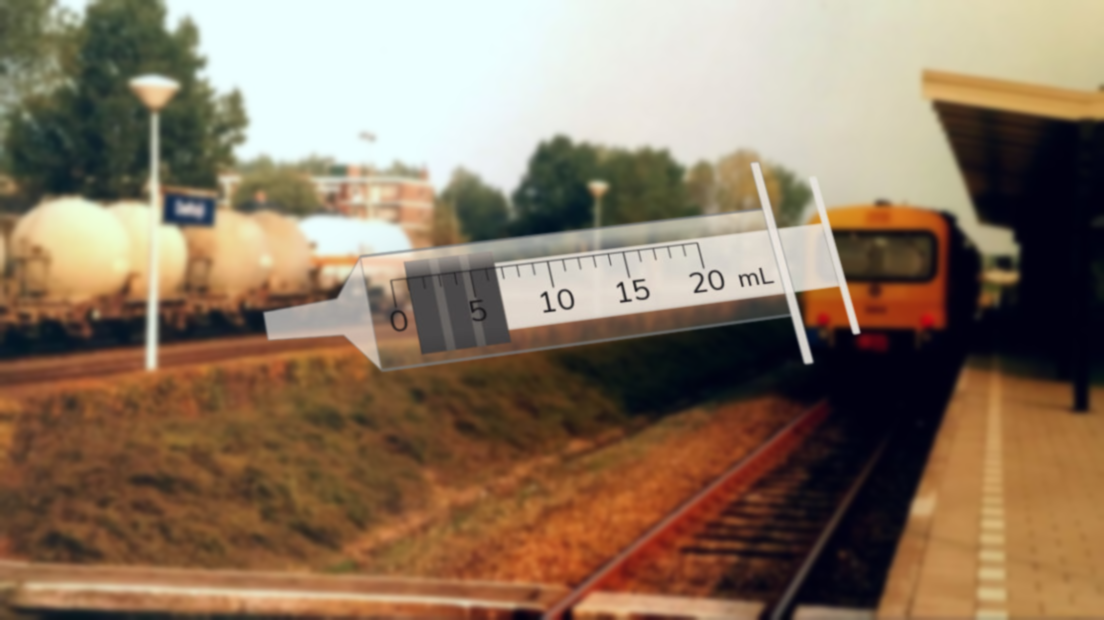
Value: 1,mL
